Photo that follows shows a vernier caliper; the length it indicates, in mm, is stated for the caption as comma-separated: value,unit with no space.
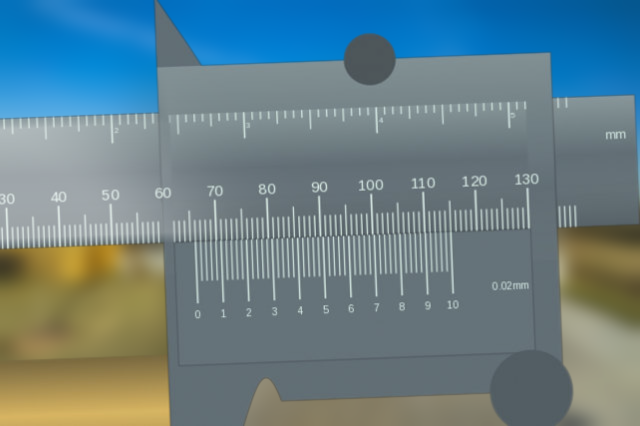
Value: 66.0,mm
